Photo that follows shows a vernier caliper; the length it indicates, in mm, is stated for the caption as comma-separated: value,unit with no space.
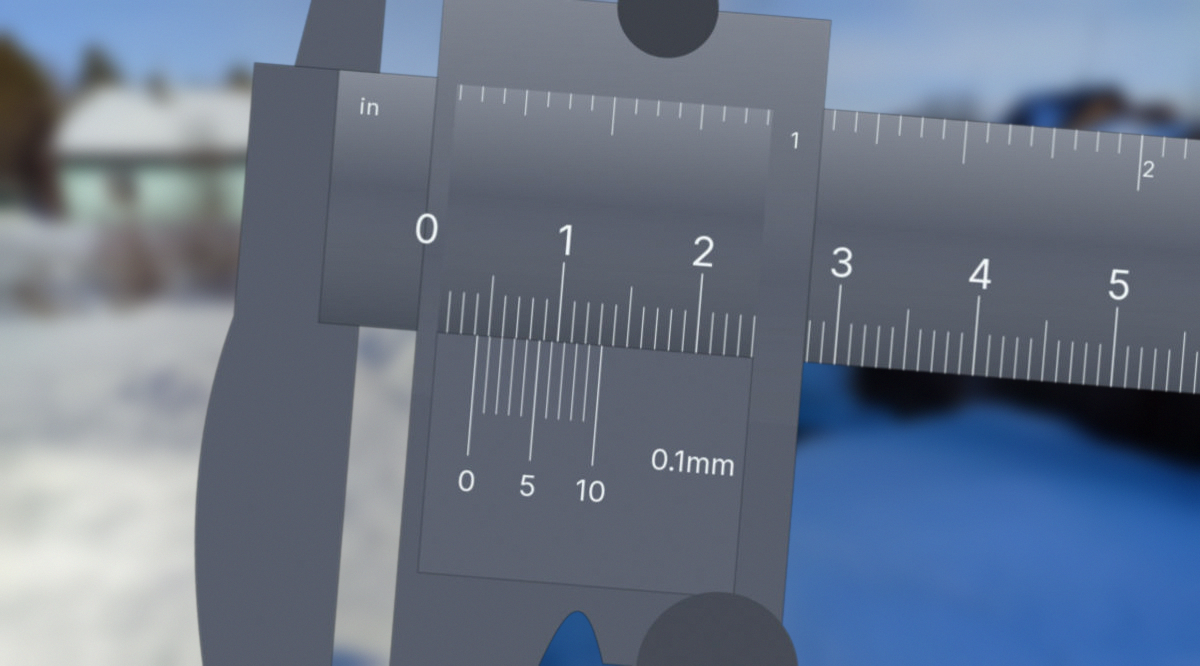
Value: 4.2,mm
